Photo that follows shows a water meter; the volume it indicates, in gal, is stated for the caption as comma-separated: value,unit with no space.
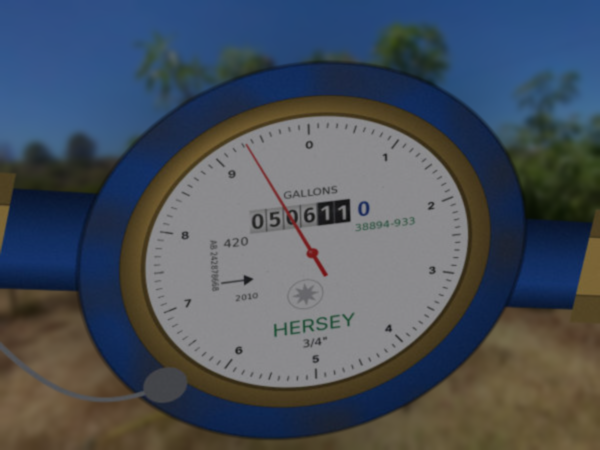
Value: 506109.3,gal
